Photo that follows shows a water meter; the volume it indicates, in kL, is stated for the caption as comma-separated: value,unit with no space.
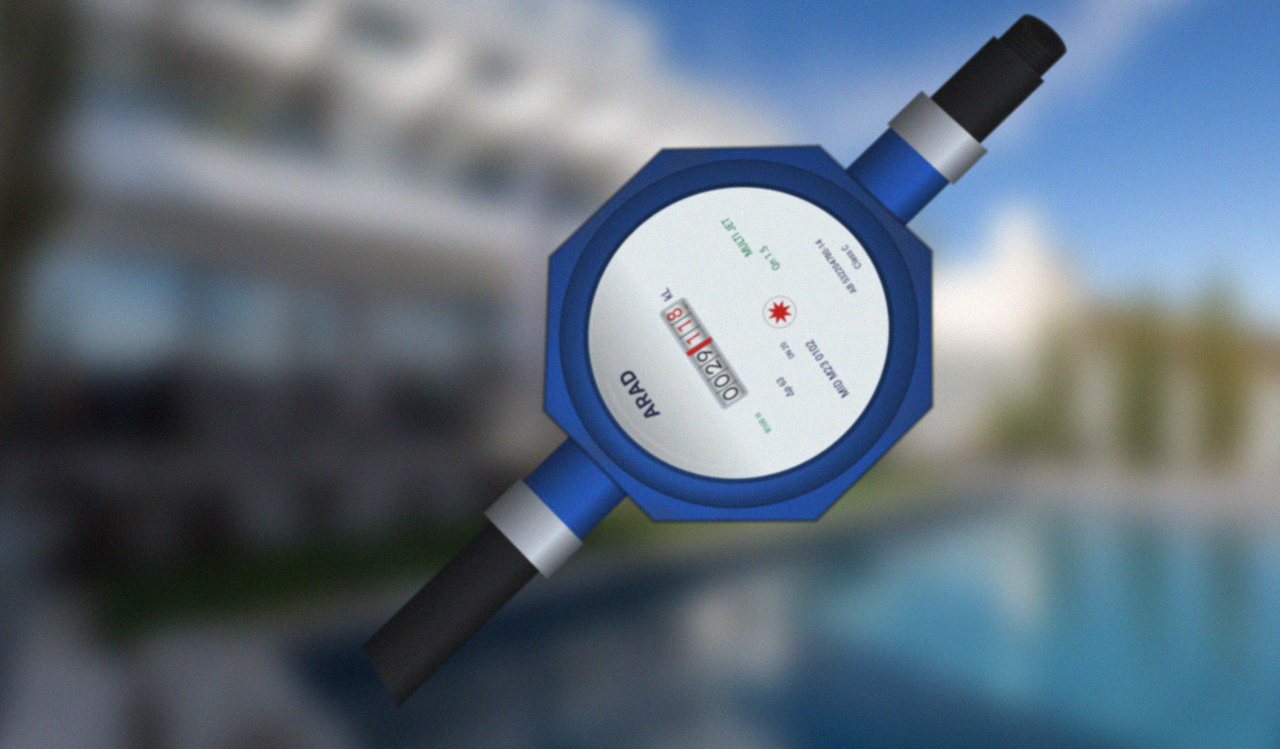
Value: 29.118,kL
